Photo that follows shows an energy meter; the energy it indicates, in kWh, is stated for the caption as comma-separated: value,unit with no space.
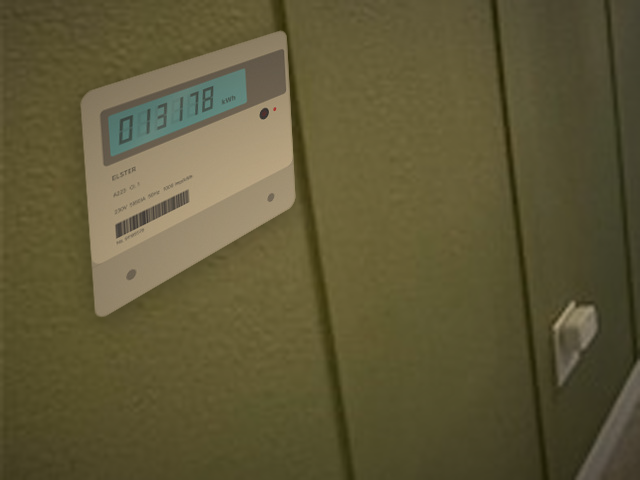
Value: 13178,kWh
